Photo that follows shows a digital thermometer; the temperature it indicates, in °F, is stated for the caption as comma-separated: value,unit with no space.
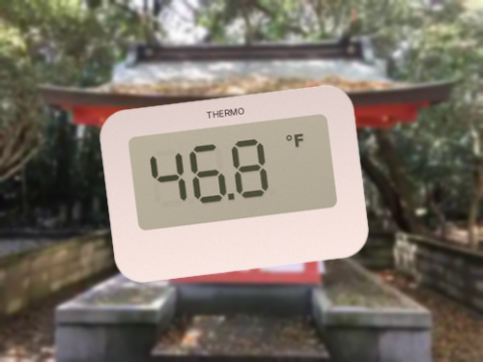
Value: 46.8,°F
